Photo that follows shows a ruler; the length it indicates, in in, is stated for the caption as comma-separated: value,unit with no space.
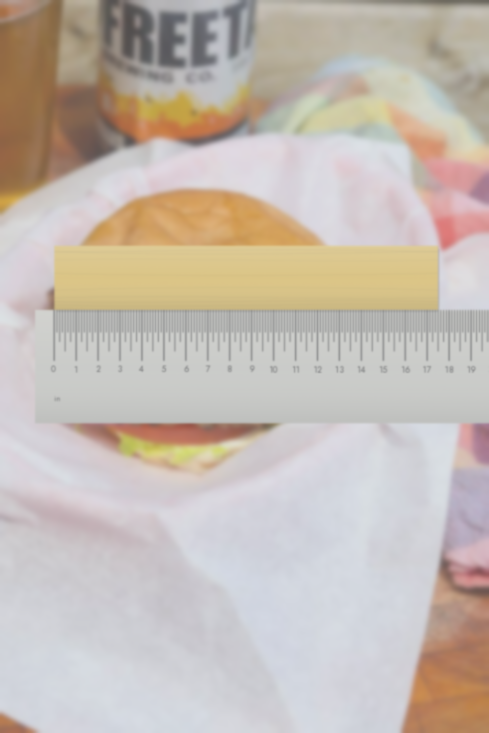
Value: 17.5,in
